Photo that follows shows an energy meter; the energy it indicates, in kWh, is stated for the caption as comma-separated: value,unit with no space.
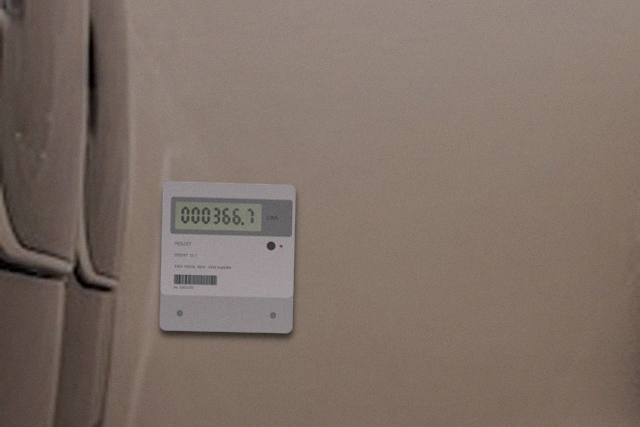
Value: 366.7,kWh
